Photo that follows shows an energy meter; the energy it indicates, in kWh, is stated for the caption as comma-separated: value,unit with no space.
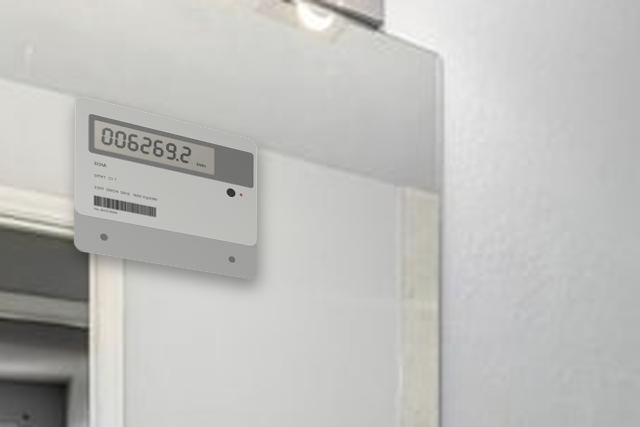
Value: 6269.2,kWh
